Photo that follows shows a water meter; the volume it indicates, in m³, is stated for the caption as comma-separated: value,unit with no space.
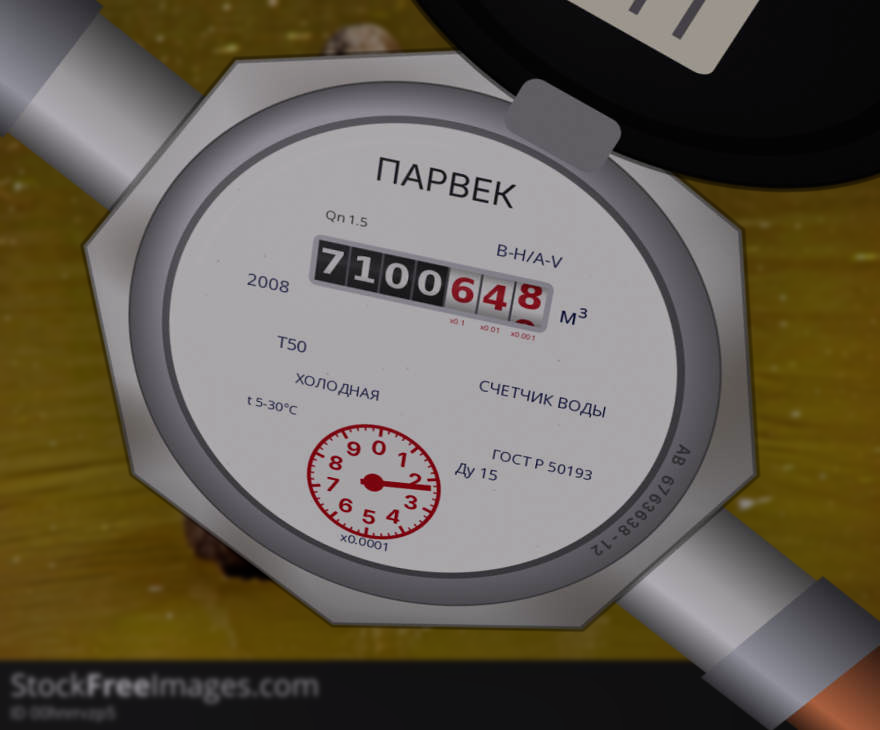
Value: 7100.6482,m³
